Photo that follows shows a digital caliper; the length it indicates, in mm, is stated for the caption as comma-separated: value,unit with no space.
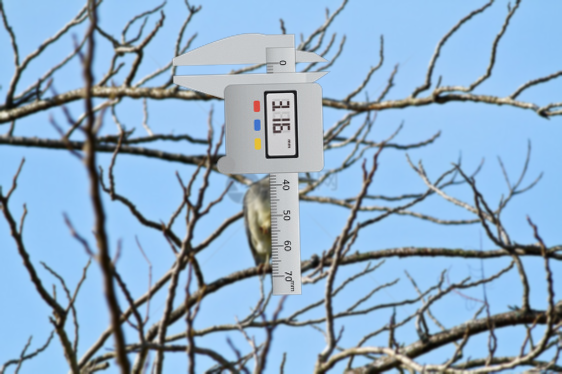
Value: 3.16,mm
